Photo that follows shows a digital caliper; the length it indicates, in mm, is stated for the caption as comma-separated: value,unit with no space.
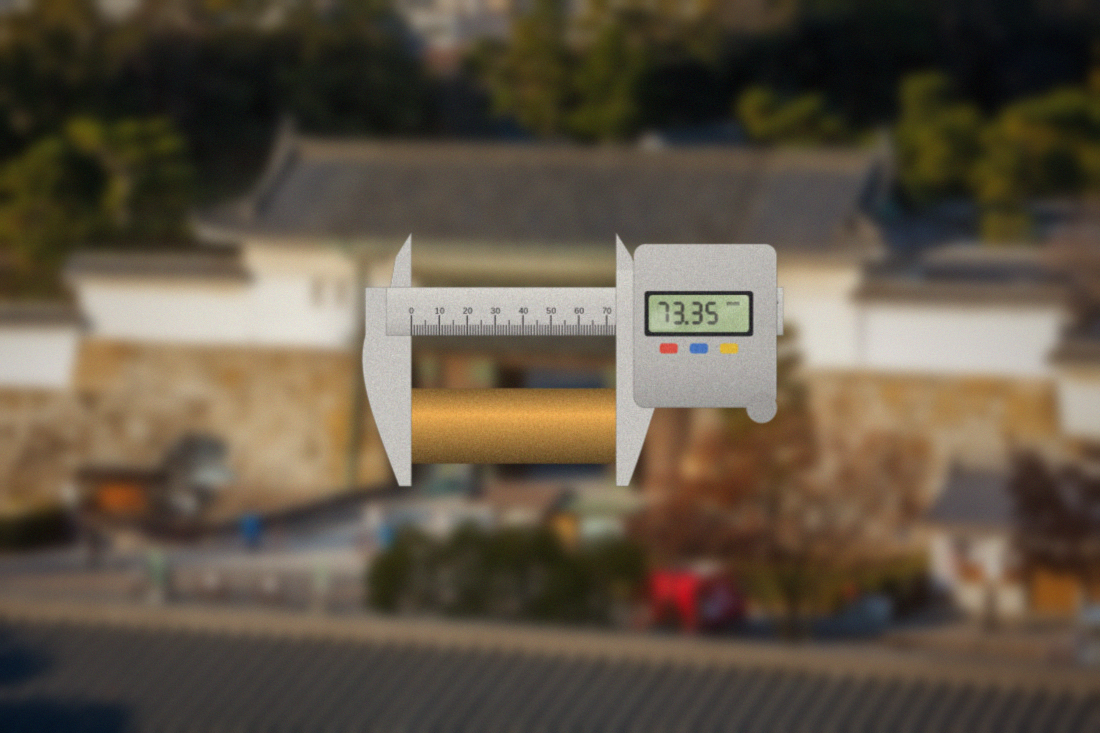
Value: 73.35,mm
